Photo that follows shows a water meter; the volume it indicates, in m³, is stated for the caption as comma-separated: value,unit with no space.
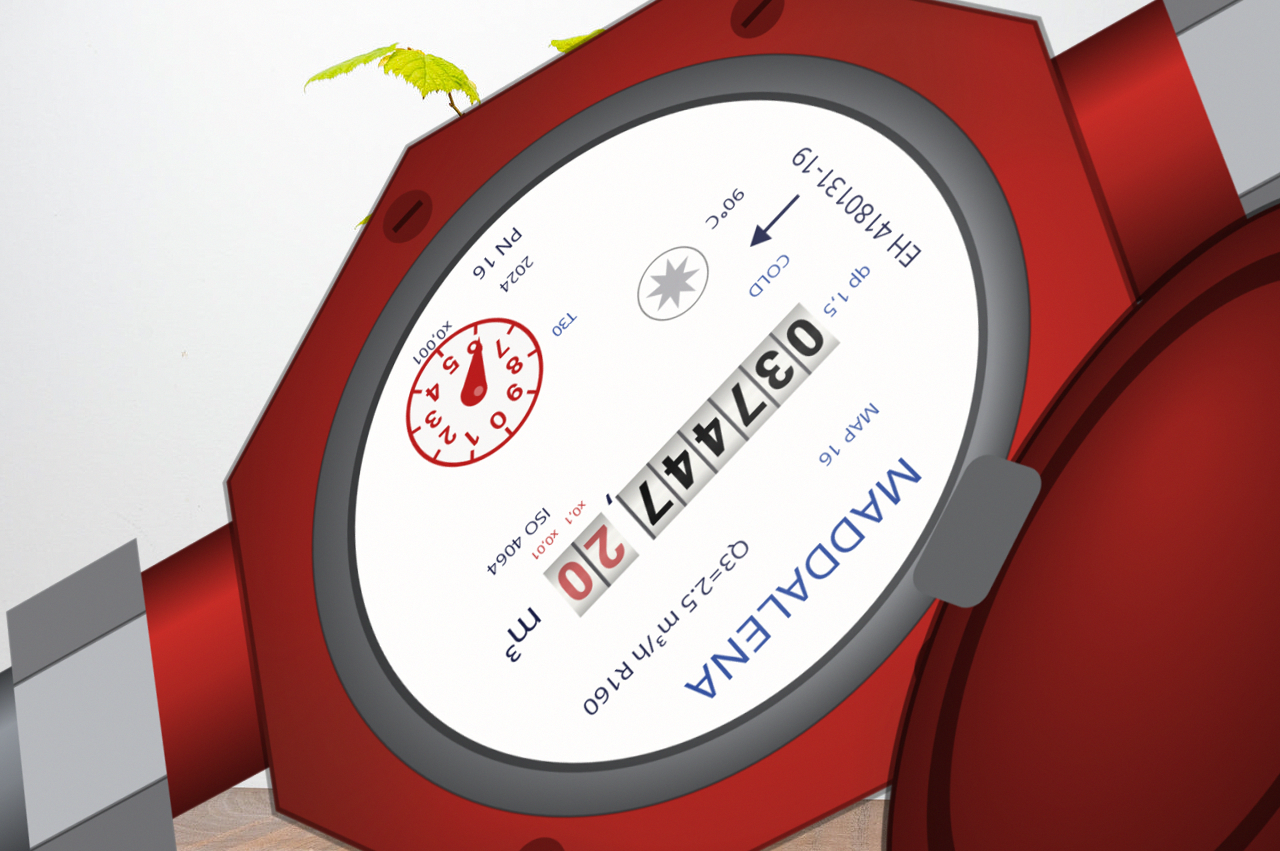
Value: 37447.206,m³
